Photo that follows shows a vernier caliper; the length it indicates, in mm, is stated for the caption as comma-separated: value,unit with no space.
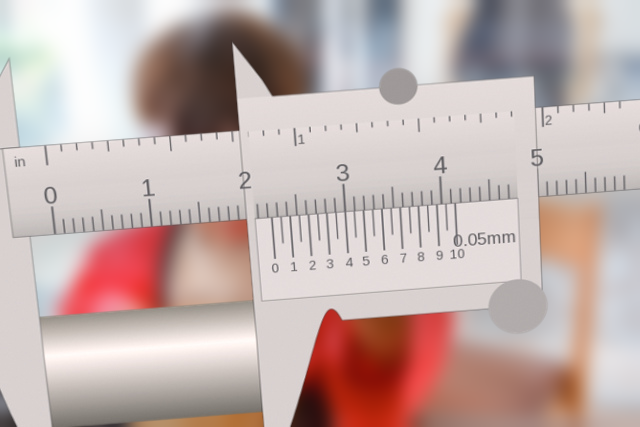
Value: 22.4,mm
